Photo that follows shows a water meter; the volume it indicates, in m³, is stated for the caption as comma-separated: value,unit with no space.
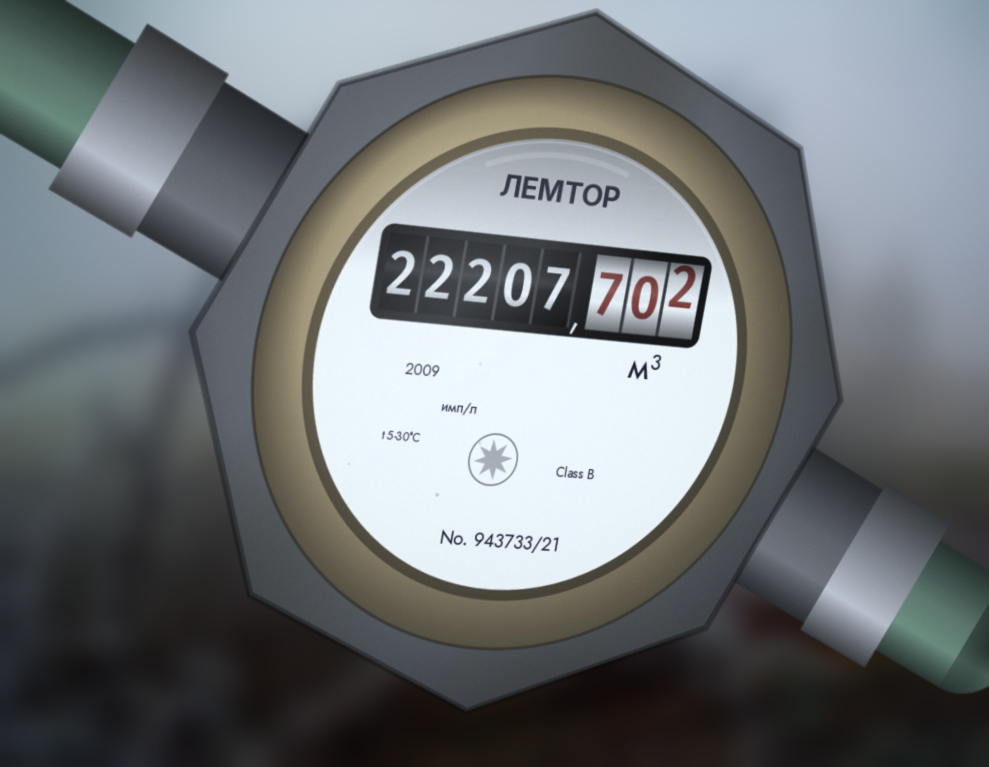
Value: 22207.702,m³
